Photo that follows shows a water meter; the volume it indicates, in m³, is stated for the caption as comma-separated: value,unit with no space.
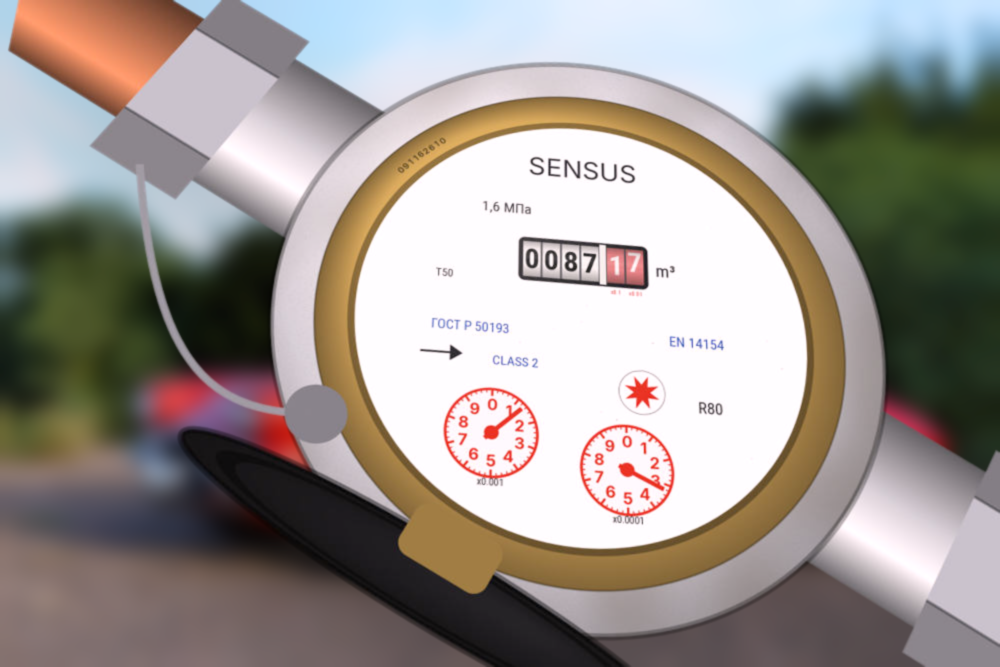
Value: 87.1713,m³
